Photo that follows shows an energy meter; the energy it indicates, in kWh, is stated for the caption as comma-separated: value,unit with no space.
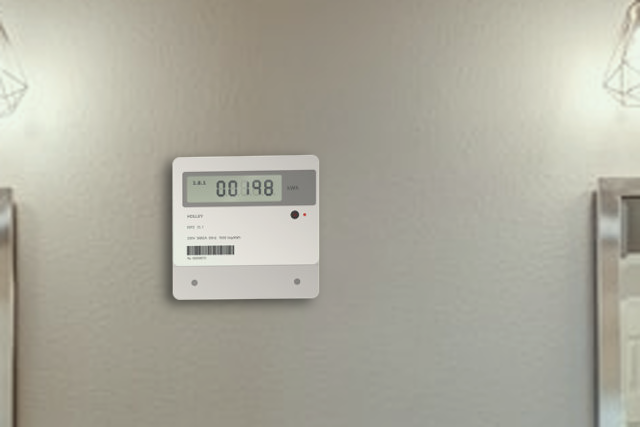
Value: 198,kWh
